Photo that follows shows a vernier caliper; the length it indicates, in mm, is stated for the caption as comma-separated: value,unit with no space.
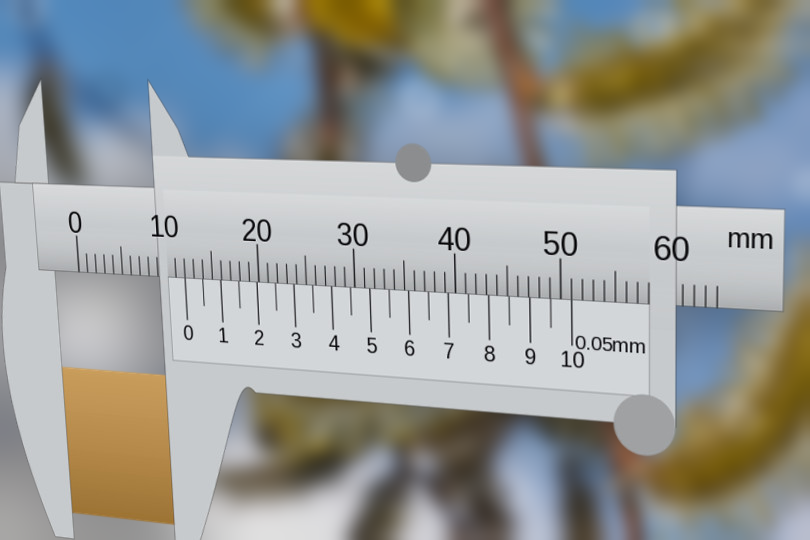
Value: 12.0,mm
